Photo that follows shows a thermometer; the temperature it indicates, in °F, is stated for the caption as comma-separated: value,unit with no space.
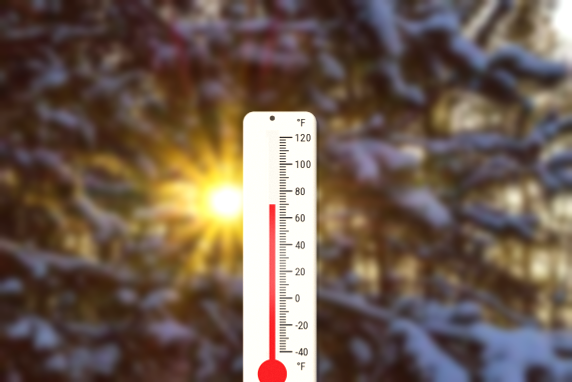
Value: 70,°F
